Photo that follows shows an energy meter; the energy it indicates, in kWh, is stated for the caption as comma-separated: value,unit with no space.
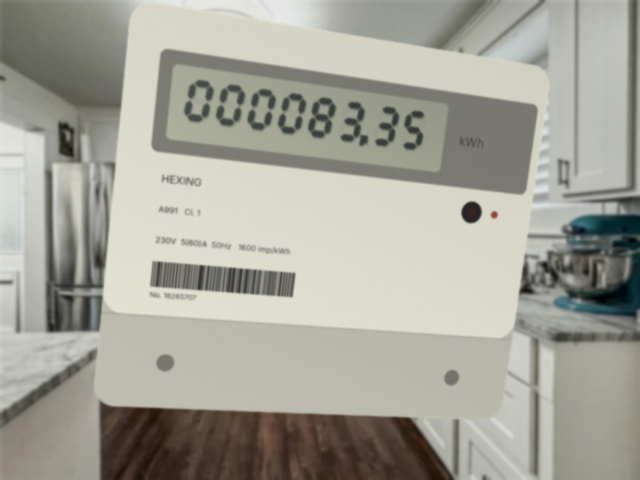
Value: 83.35,kWh
